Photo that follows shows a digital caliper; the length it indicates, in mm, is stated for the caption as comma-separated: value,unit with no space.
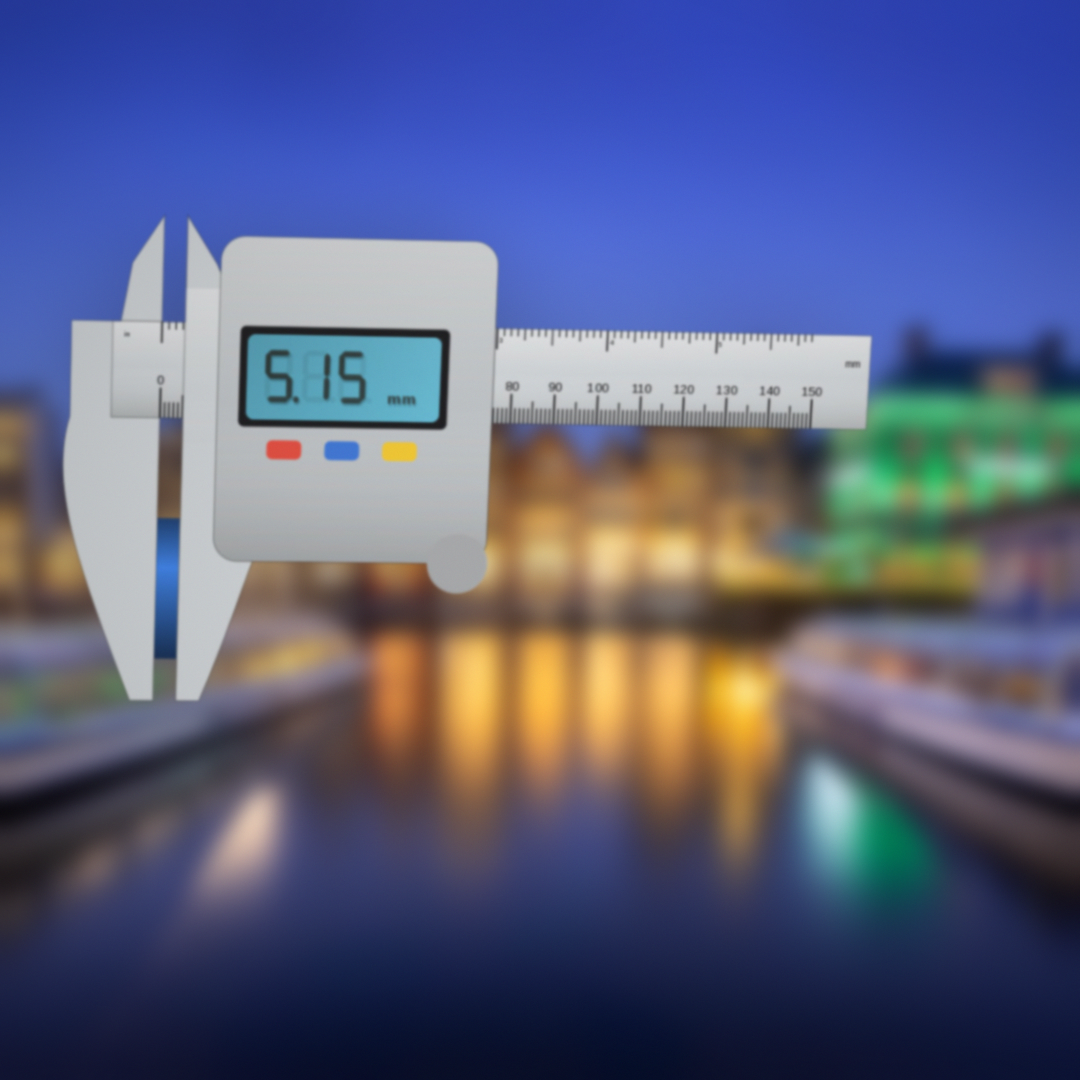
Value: 5.15,mm
